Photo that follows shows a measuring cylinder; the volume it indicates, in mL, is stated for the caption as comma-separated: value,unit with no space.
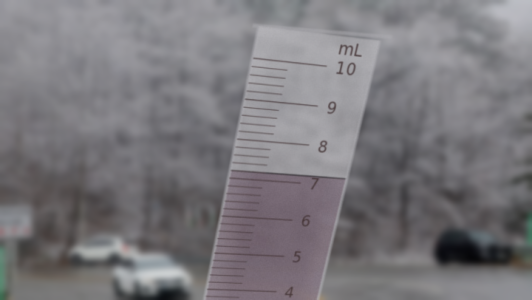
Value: 7.2,mL
